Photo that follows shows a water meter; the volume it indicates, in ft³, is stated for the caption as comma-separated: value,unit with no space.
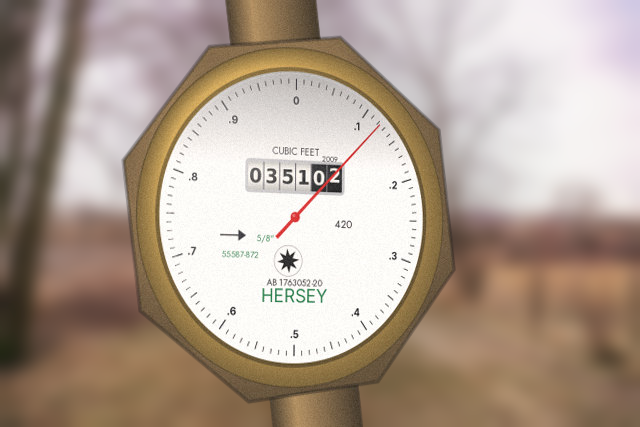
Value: 35102.12,ft³
